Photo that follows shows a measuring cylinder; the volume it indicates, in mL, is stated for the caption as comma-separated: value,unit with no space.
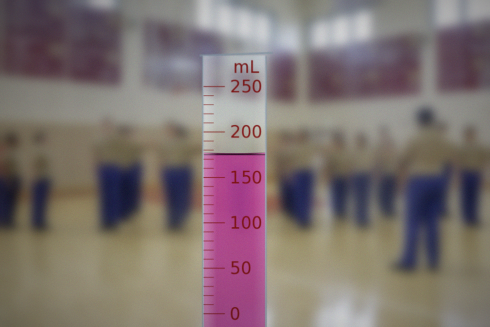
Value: 175,mL
